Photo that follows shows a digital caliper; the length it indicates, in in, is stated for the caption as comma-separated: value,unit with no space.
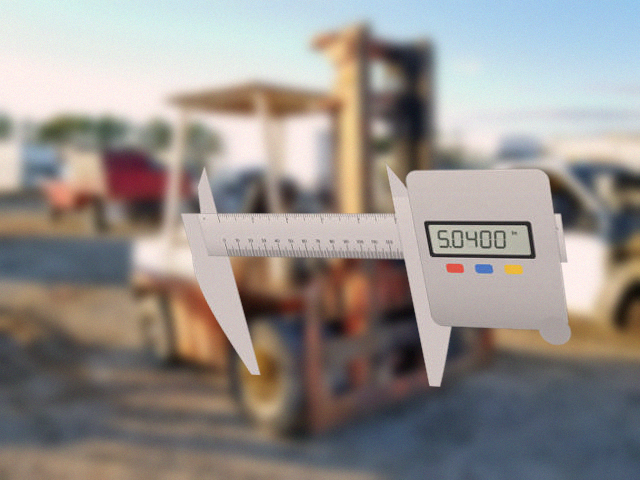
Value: 5.0400,in
